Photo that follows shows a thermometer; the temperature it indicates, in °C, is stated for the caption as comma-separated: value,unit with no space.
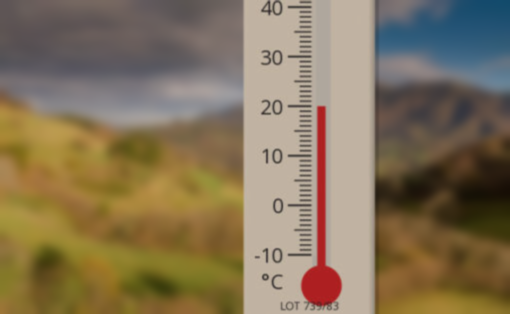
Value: 20,°C
